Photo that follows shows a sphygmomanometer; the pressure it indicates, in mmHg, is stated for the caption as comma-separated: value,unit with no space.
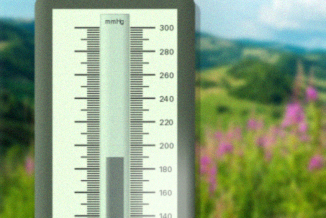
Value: 190,mmHg
